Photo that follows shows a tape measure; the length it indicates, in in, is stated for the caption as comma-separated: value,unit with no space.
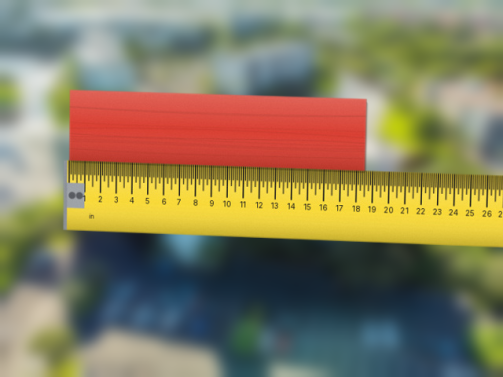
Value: 18.5,in
